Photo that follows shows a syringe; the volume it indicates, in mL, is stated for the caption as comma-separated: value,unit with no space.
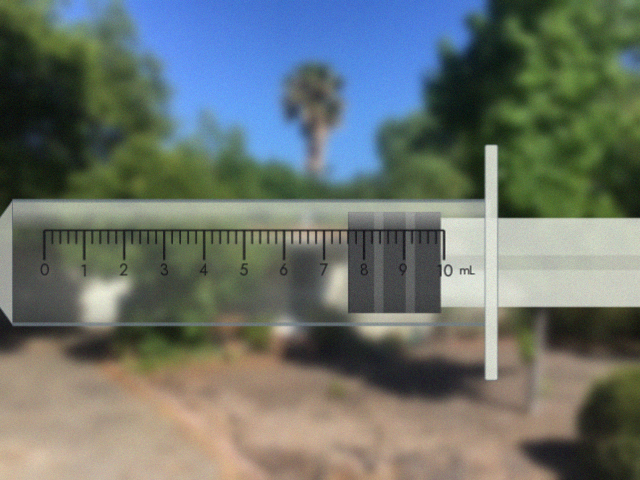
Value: 7.6,mL
